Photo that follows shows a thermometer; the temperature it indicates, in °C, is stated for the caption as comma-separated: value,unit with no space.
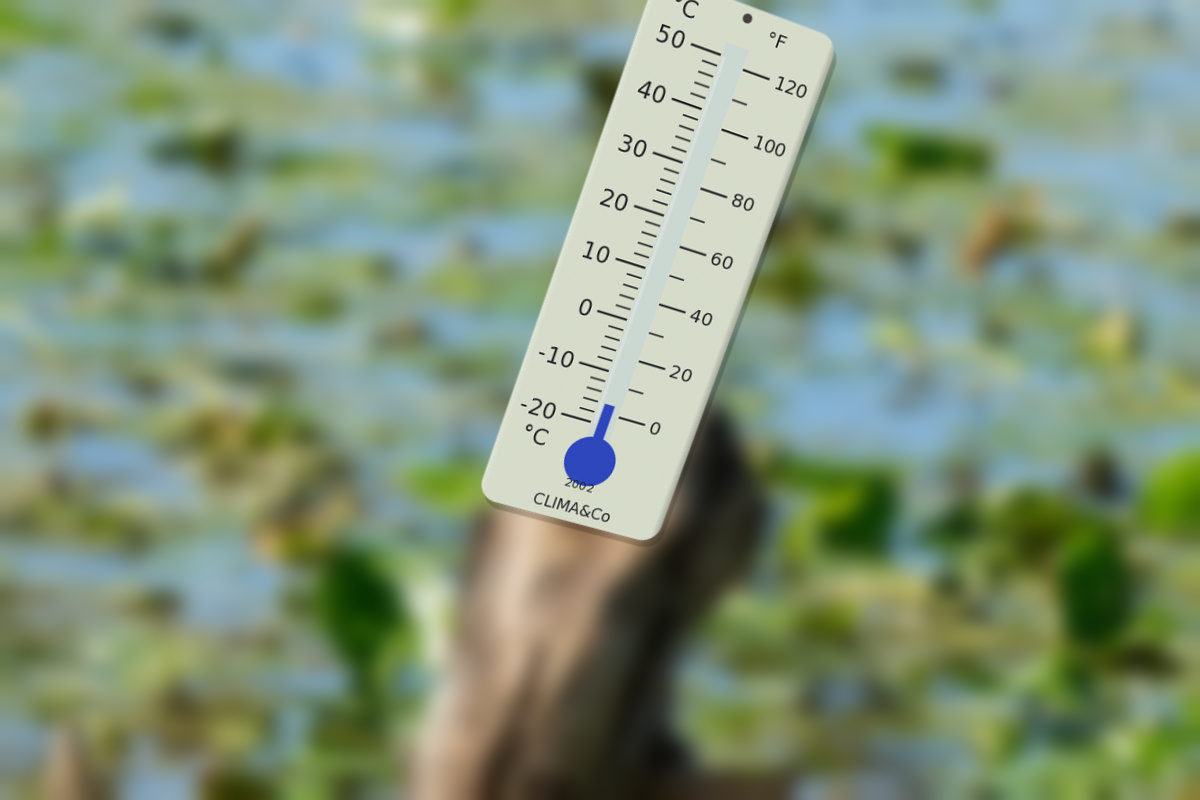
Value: -16,°C
